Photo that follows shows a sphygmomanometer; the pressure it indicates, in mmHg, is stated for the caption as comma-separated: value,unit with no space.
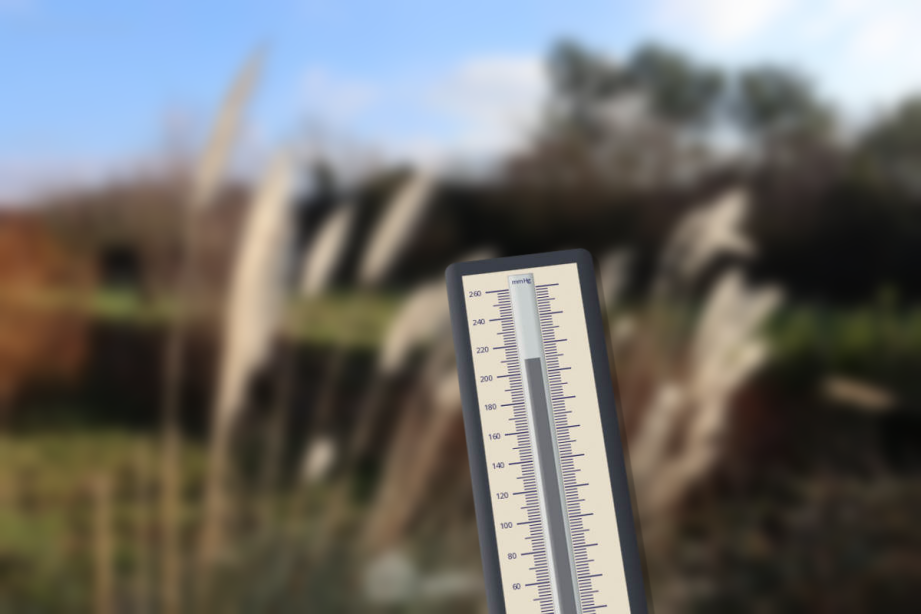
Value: 210,mmHg
